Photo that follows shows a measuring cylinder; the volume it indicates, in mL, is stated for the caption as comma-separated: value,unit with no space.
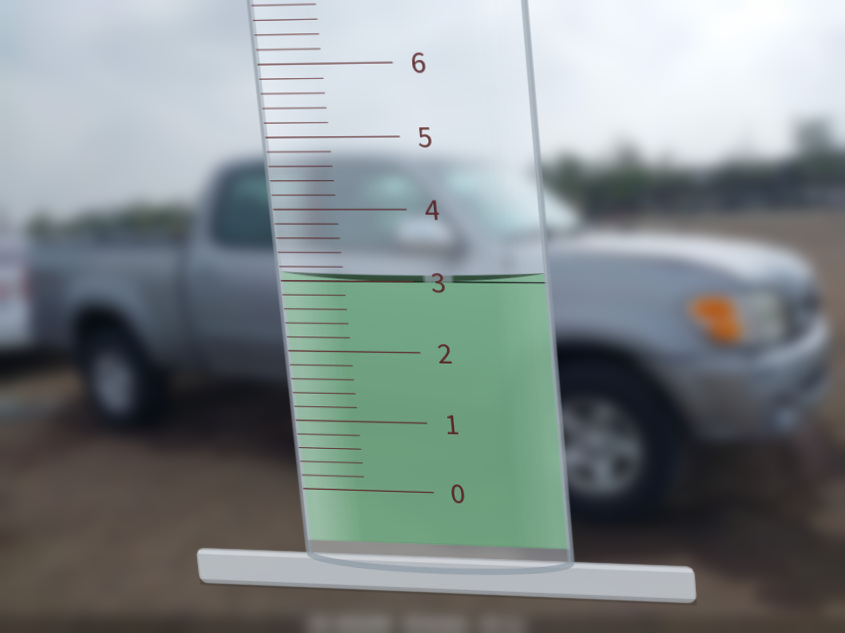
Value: 3,mL
